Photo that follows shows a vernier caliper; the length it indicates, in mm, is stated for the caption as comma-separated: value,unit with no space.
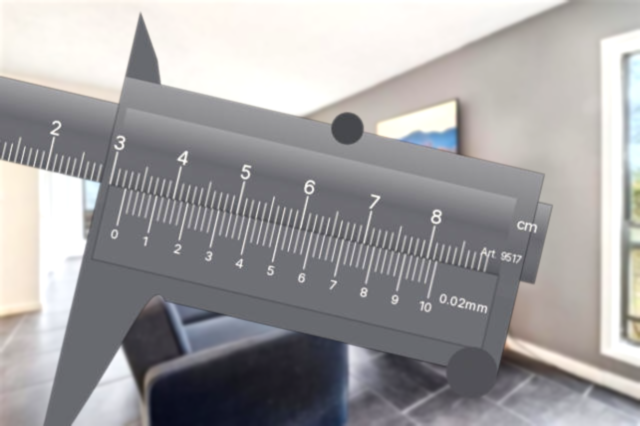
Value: 32.5,mm
